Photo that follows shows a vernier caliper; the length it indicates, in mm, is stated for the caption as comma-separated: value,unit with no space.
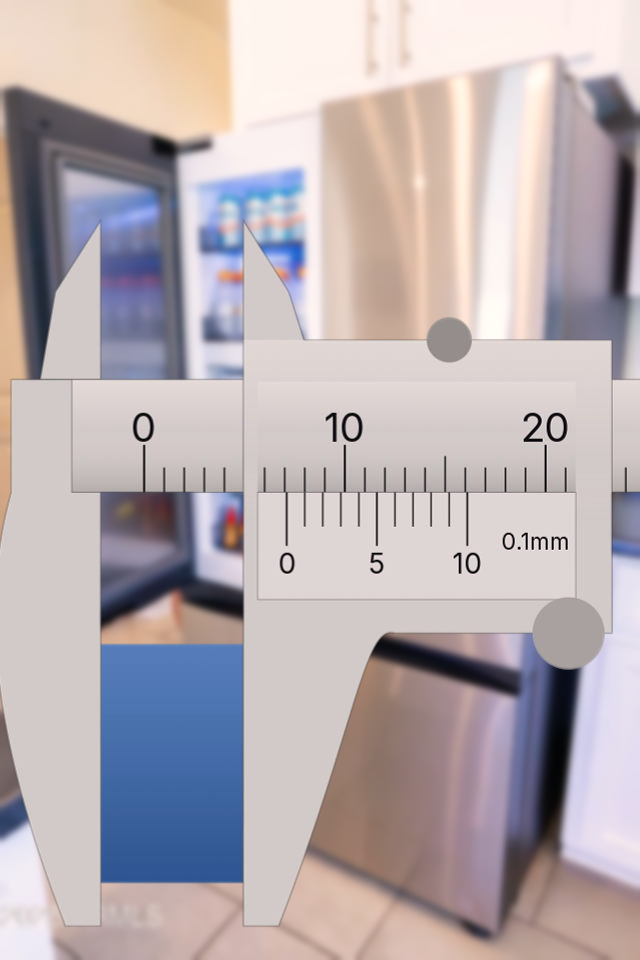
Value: 7.1,mm
